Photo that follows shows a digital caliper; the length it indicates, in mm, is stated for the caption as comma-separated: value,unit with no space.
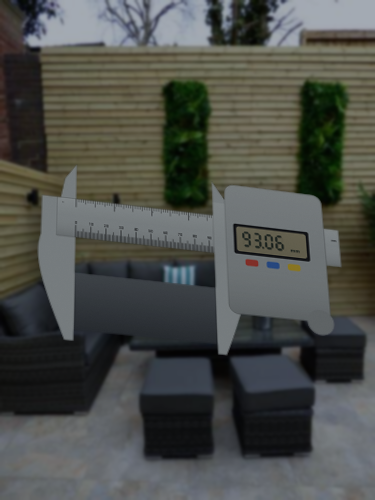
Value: 93.06,mm
